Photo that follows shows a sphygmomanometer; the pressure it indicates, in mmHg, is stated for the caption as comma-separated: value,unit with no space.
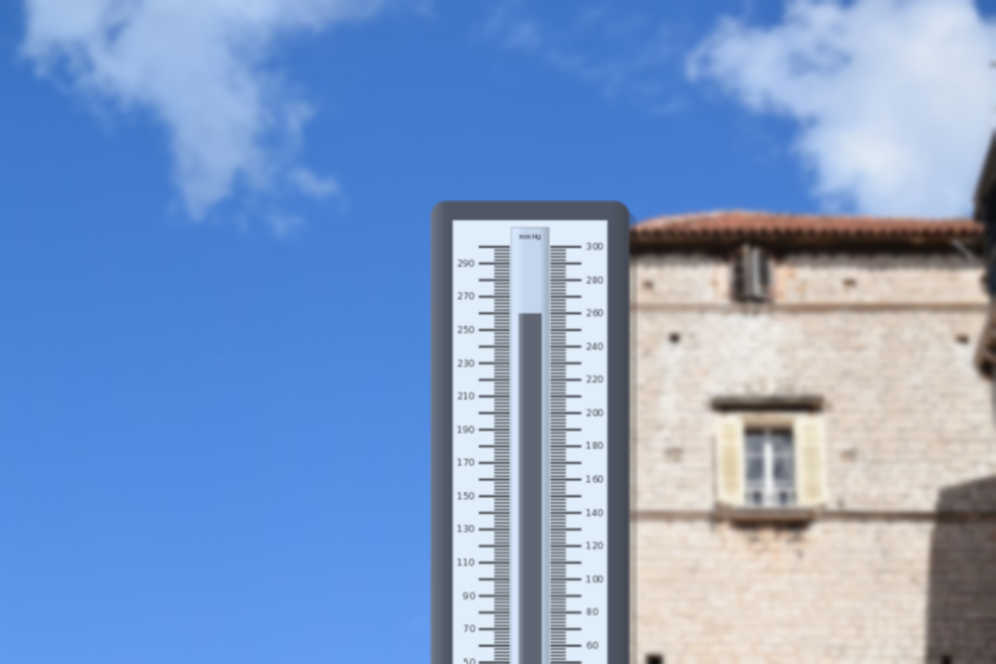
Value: 260,mmHg
